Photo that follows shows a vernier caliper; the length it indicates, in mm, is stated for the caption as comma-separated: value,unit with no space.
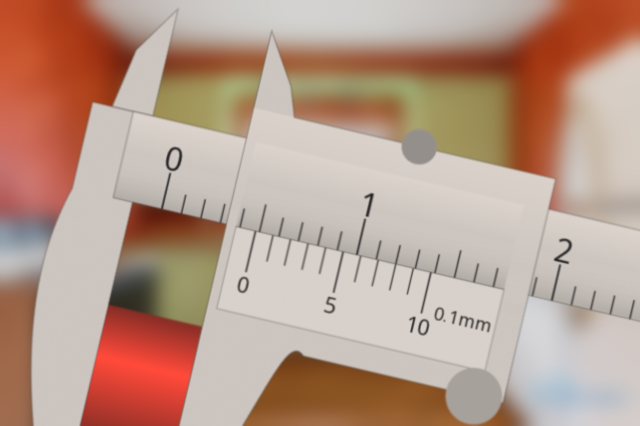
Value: 4.8,mm
